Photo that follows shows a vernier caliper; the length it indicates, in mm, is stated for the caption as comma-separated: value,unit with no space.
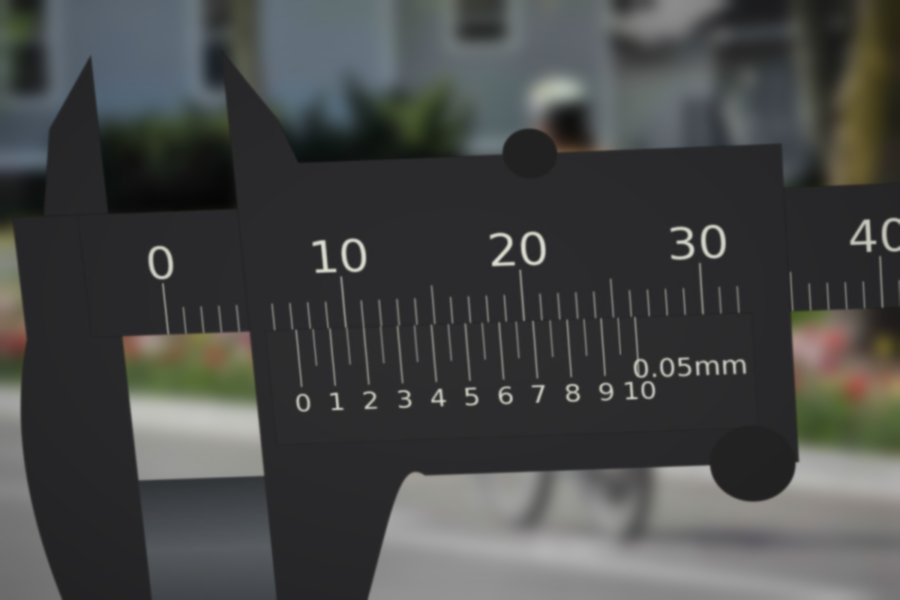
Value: 7.2,mm
